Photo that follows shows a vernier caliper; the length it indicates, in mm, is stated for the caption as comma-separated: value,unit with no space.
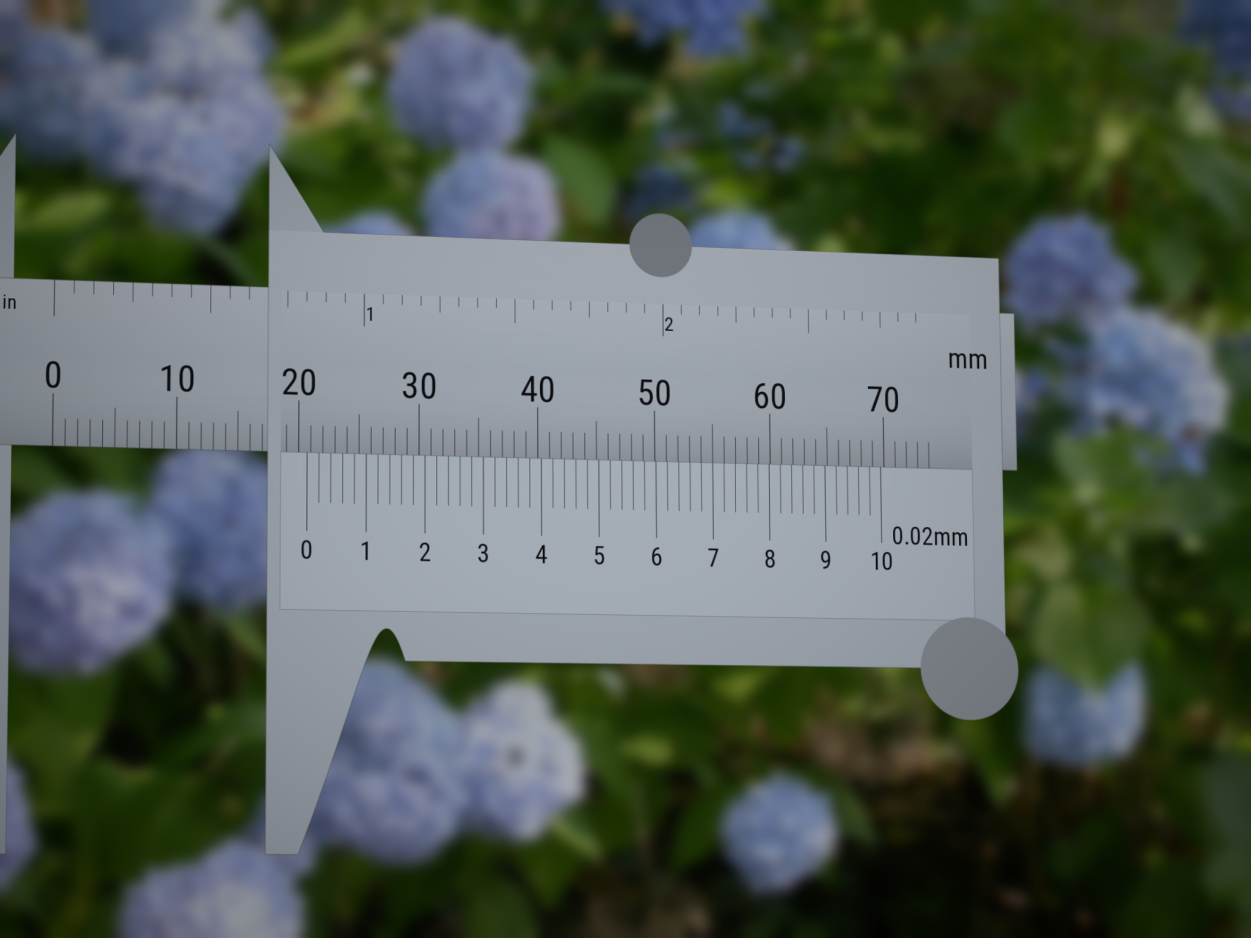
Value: 20.7,mm
